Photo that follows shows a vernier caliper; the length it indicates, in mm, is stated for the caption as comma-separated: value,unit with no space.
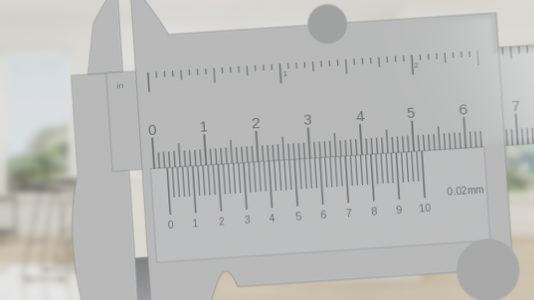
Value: 2.5,mm
